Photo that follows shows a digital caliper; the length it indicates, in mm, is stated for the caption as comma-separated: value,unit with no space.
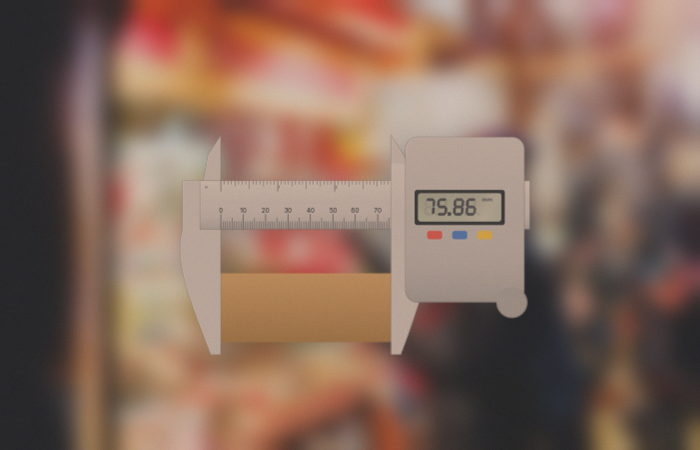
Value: 75.86,mm
